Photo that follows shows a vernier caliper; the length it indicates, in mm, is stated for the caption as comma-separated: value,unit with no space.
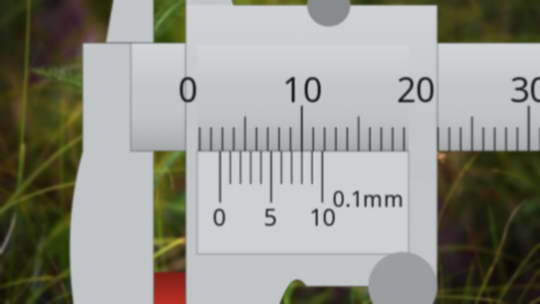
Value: 2.8,mm
